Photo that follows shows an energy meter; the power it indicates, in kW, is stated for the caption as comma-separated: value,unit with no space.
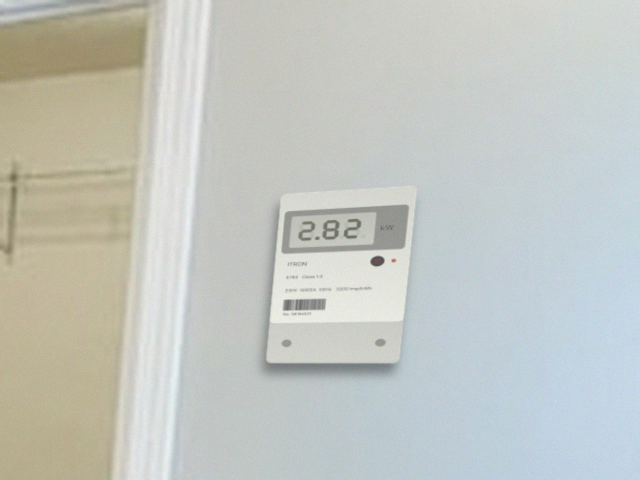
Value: 2.82,kW
